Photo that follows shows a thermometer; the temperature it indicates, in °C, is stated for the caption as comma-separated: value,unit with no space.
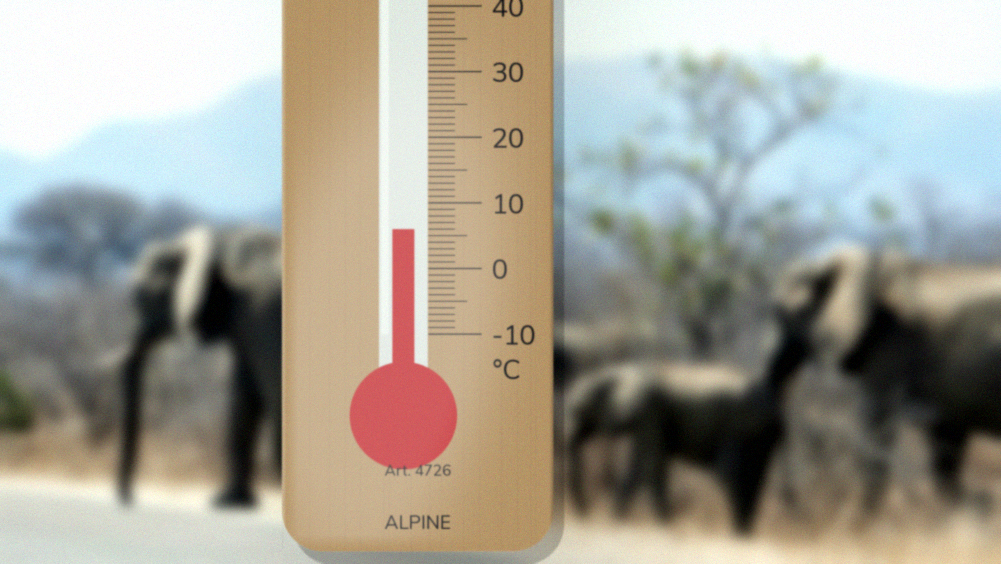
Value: 6,°C
